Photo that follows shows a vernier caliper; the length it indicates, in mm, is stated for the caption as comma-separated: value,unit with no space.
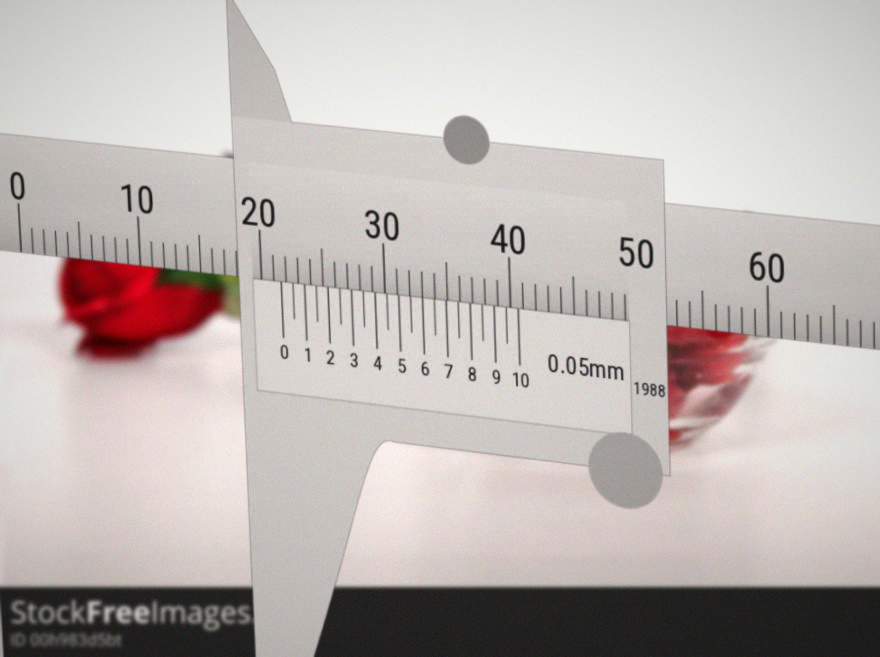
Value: 21.6,mm
